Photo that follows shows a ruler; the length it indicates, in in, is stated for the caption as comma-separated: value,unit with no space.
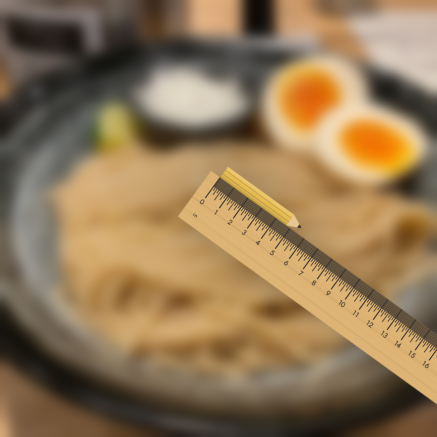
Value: 5.5,in
